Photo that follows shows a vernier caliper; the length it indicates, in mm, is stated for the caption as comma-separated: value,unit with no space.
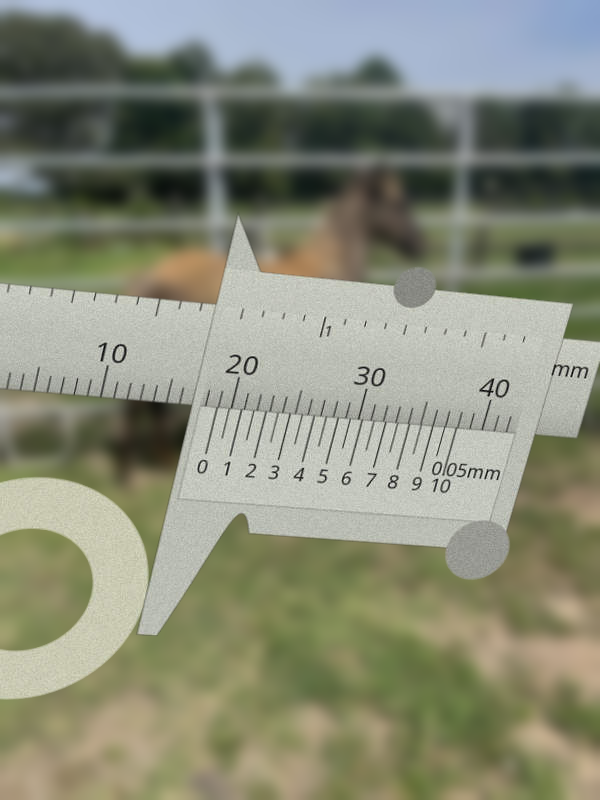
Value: 18.9,mm
